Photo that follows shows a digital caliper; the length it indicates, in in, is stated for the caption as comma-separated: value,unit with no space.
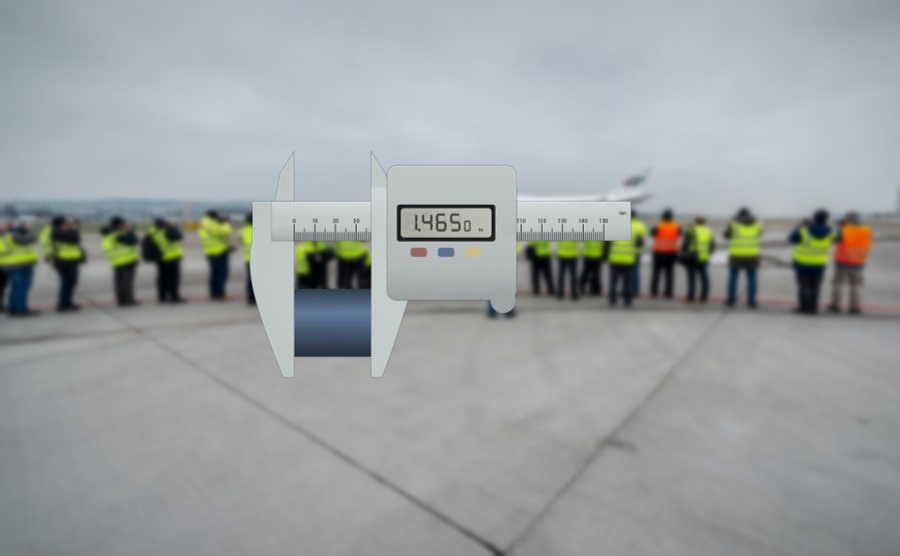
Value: 1.4650,in
